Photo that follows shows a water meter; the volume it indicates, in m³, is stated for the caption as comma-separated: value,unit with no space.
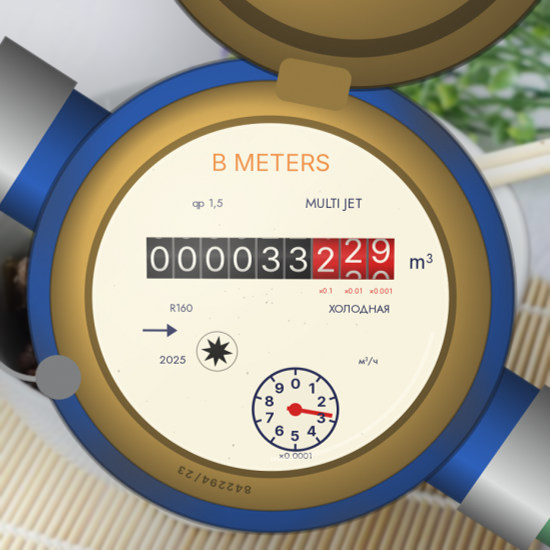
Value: 33.2292,m³
